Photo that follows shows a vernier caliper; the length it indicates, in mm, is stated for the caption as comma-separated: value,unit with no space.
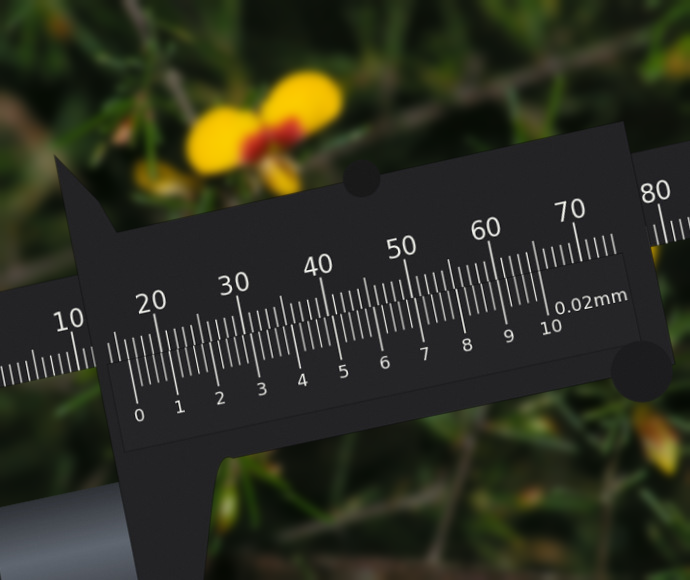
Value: 16.0,mm
